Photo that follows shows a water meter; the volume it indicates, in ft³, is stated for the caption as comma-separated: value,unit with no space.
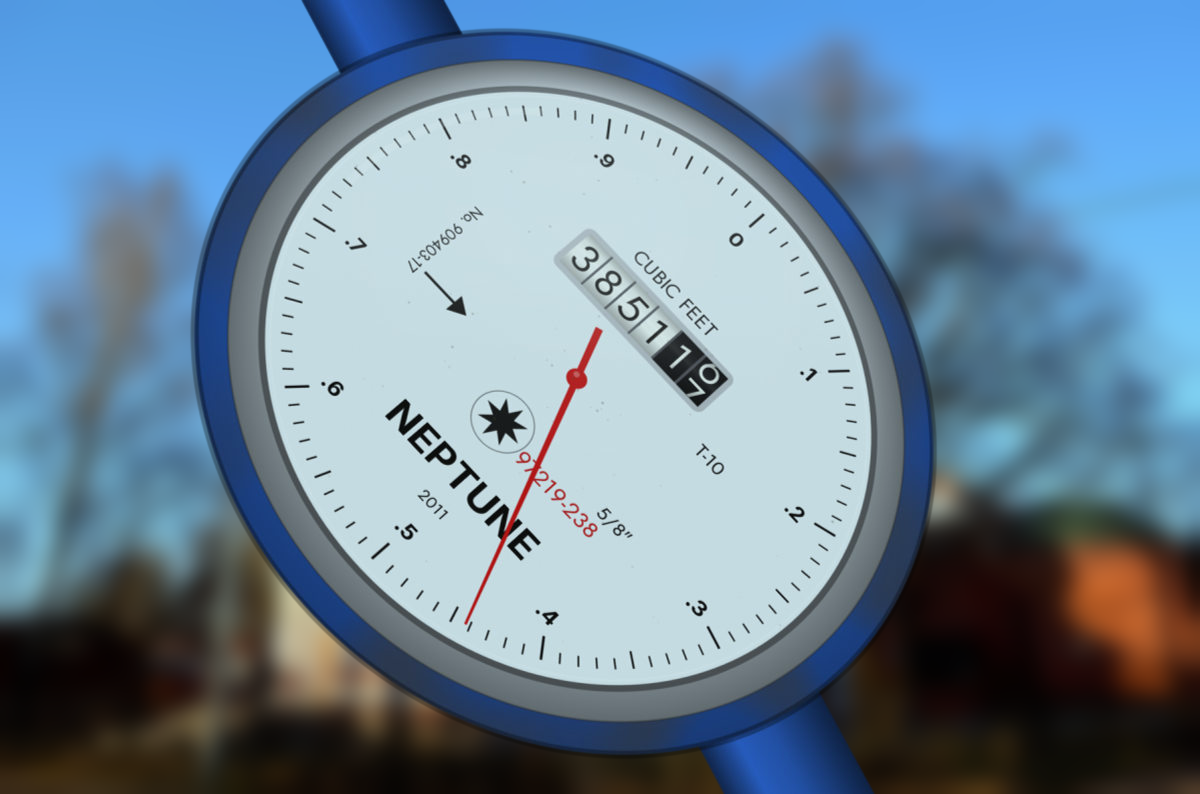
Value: 385116.44,ft³
